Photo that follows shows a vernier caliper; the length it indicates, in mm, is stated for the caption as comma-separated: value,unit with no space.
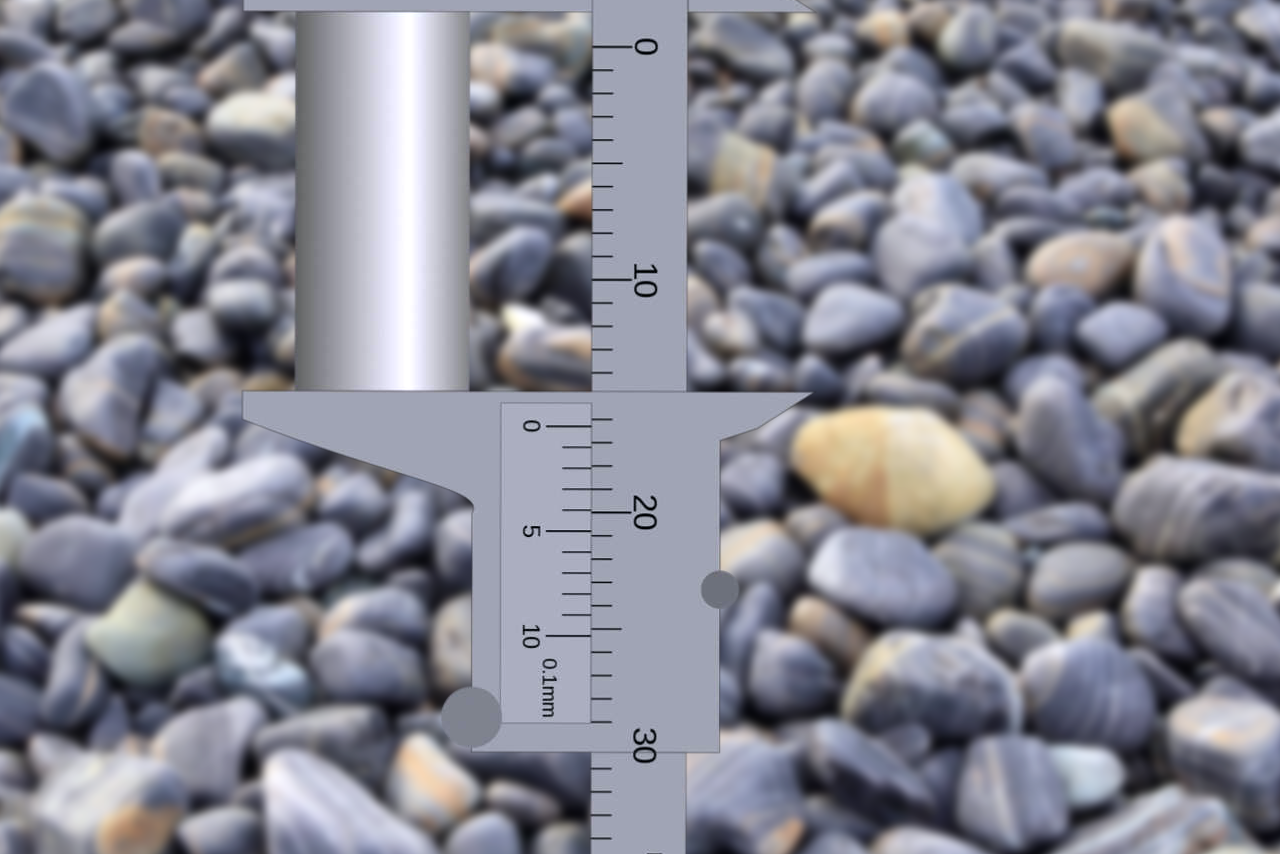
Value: 16.3,mm
